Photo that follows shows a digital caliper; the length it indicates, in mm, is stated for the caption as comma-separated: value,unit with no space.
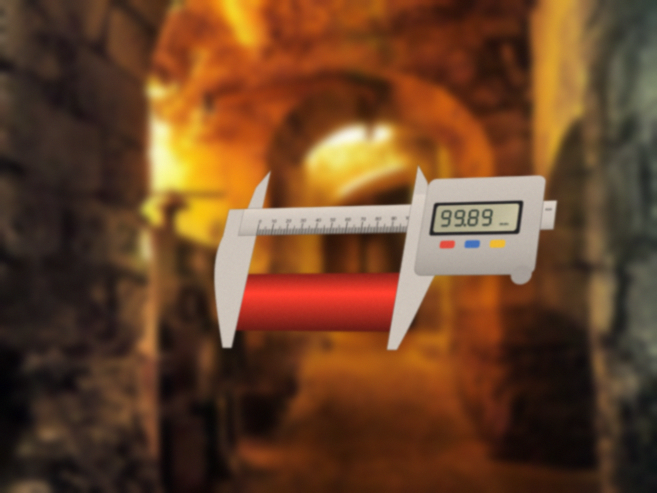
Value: 99.89,mm
